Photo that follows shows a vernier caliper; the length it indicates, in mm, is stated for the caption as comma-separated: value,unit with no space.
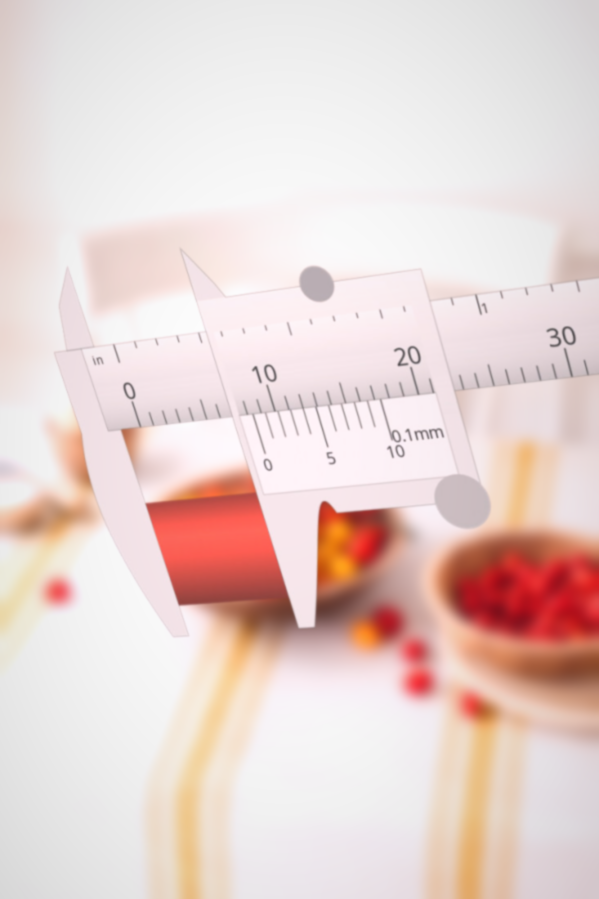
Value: 8.4,mm
